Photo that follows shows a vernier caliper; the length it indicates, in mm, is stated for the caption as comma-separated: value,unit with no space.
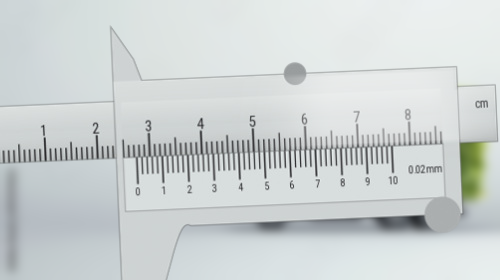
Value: 27.5,mm
